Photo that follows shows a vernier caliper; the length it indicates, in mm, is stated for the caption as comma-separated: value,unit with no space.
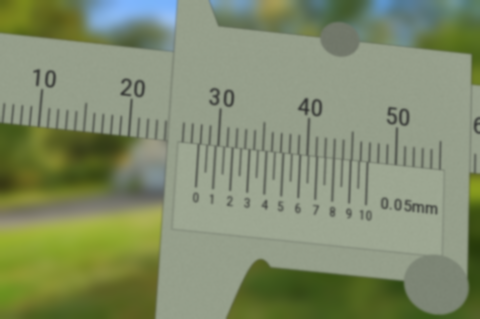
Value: 27.8,mm
